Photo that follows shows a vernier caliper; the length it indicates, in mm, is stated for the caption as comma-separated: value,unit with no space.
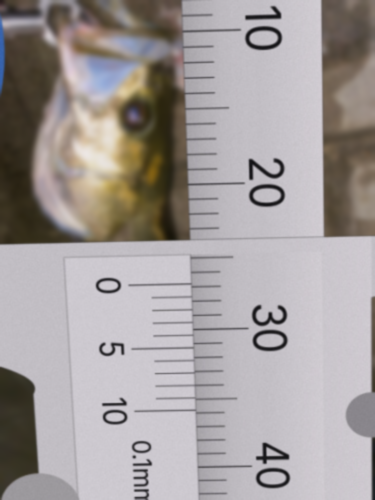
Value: 26.8,mm
